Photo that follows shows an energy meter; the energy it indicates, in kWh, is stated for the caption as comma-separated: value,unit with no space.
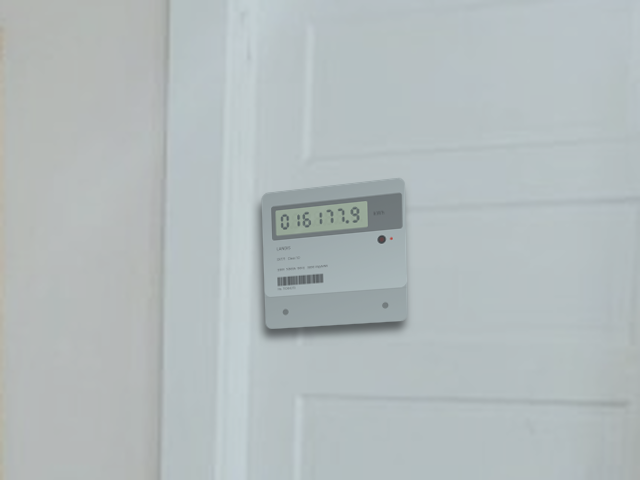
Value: 16177.9,kWh
